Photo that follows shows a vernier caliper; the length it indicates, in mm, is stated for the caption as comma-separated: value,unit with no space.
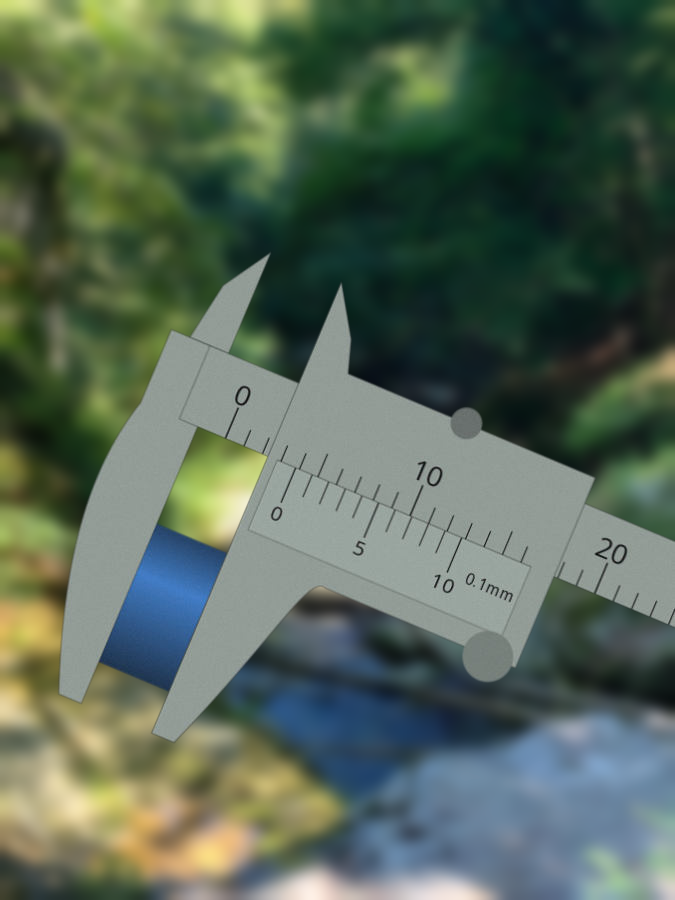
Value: 3.8,mm
